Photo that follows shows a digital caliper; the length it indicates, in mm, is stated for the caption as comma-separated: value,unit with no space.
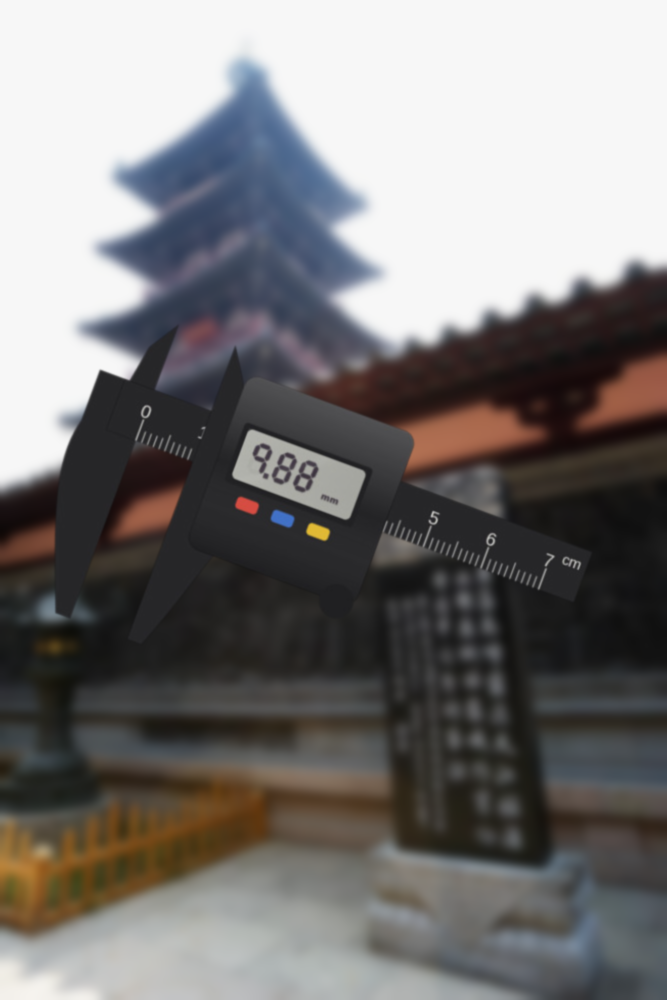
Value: 9.88,mm
